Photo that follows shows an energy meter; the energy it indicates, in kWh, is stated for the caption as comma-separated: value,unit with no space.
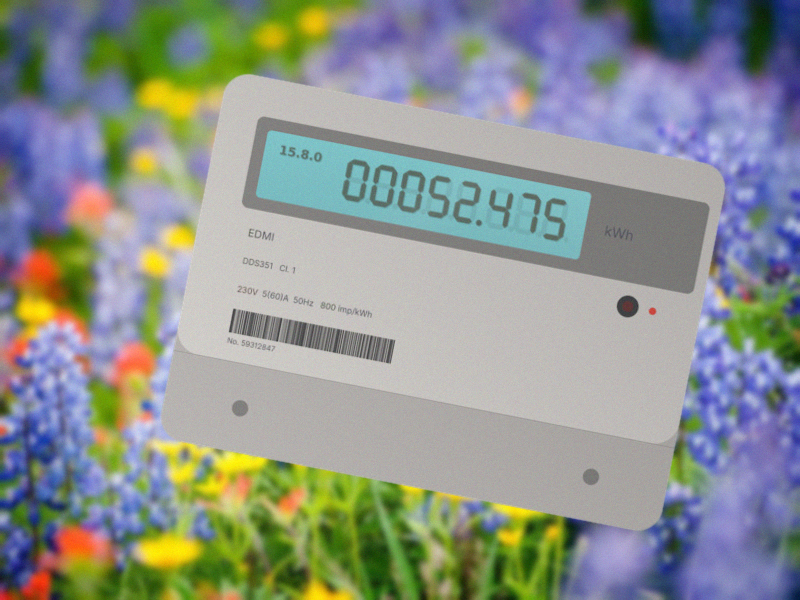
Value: 52.475,kWh
